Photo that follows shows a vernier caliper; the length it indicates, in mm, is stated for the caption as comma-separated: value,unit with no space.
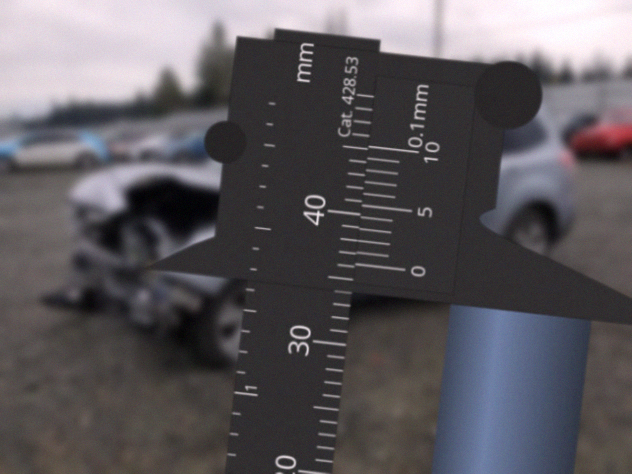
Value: 36.2,mm
